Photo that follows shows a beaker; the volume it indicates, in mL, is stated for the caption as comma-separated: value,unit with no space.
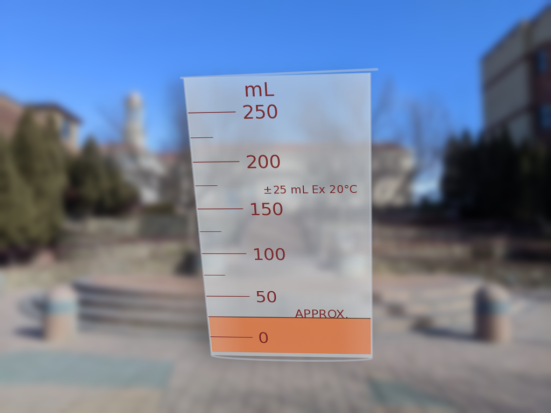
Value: 25,mL
